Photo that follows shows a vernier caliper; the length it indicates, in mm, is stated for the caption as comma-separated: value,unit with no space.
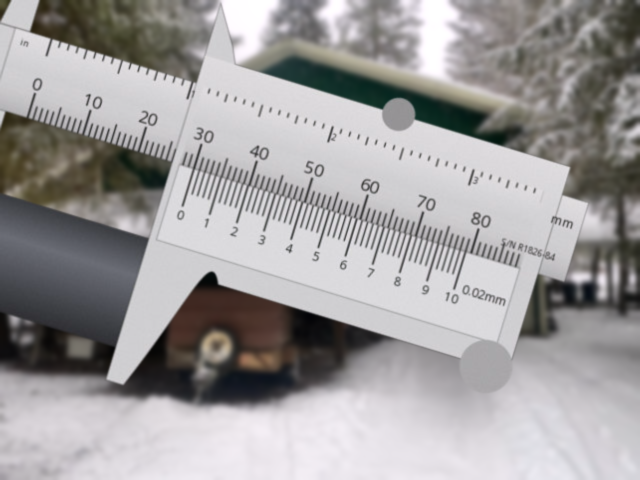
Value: 30.0,mm
